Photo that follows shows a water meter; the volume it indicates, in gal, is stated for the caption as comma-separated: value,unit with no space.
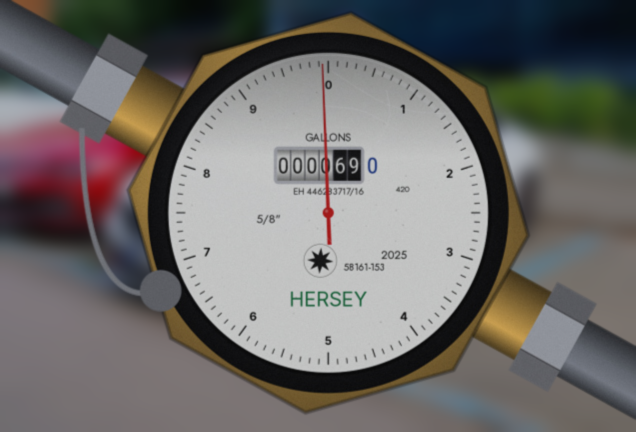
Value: 689.9,gal
